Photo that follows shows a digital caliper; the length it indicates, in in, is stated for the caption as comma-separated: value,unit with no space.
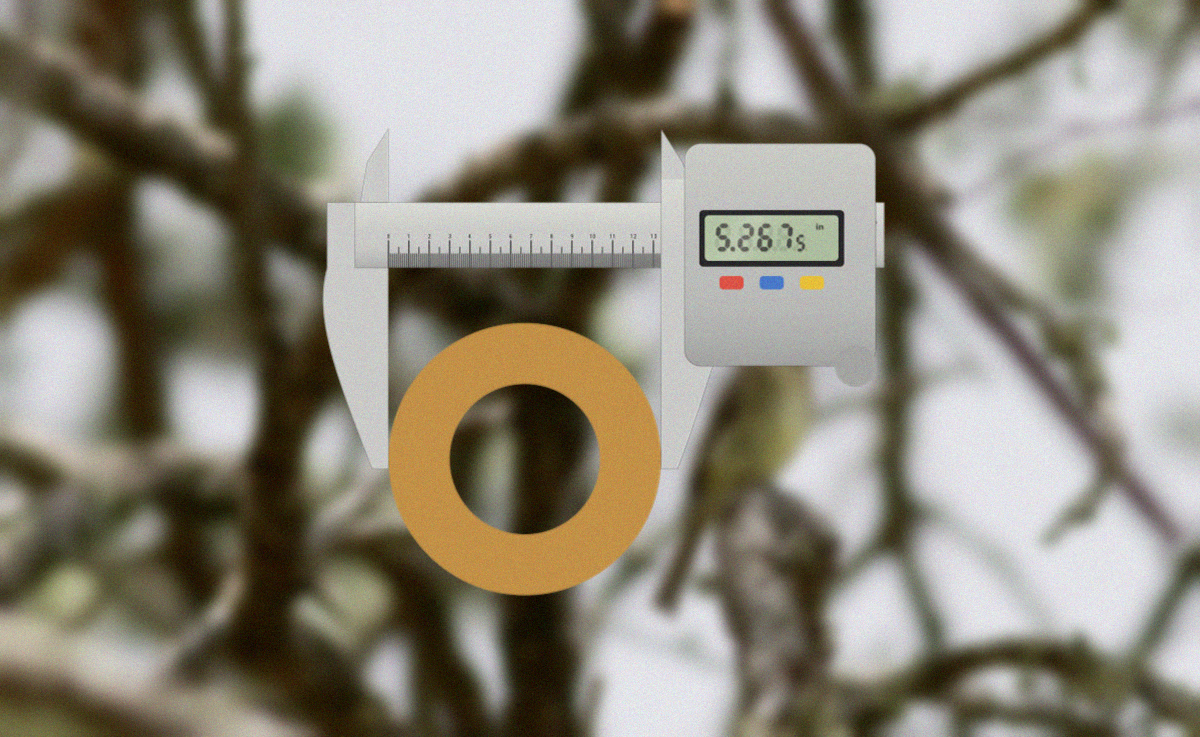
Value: 5.2675,in
